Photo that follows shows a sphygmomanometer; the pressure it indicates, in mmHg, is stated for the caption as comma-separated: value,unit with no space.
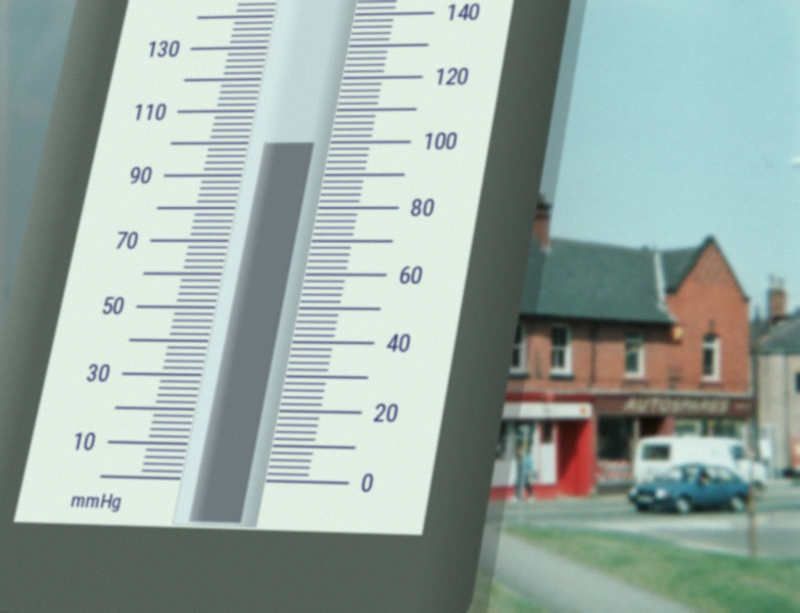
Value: 100,mmHg
